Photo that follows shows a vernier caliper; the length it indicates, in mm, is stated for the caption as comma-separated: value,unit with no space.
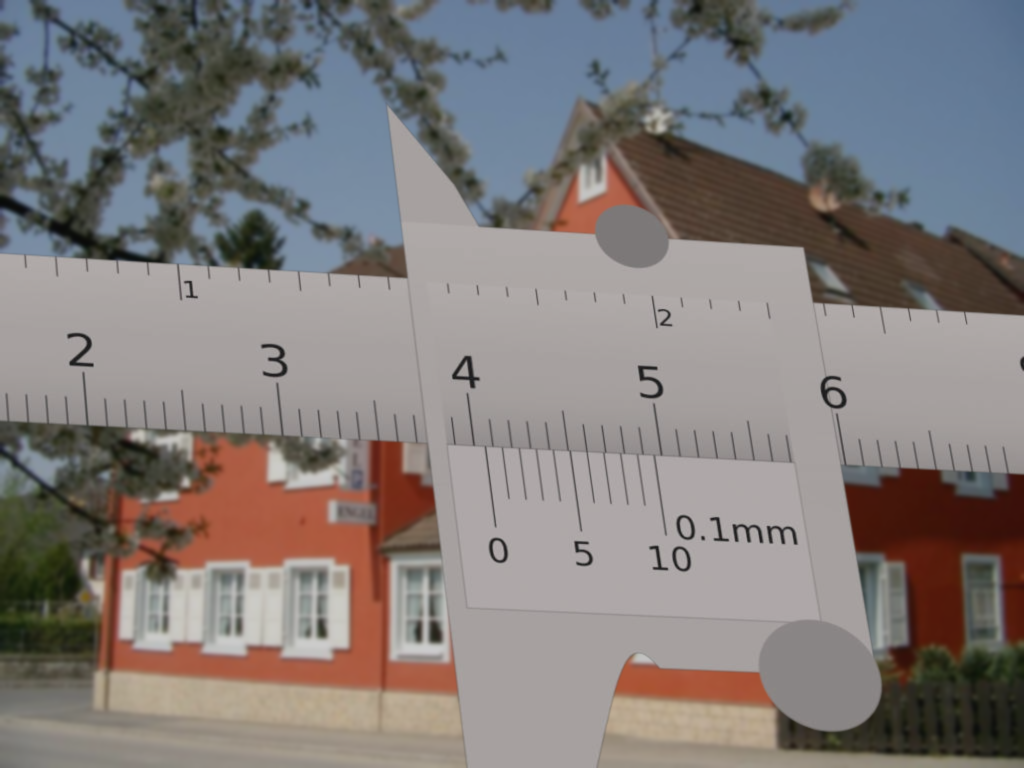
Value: 40.6,mm
